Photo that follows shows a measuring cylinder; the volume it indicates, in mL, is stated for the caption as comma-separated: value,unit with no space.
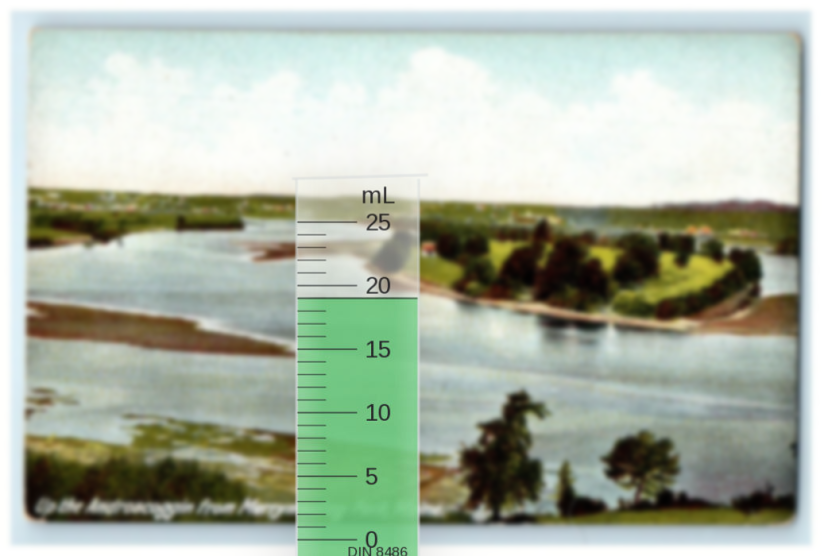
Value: 19,mL
